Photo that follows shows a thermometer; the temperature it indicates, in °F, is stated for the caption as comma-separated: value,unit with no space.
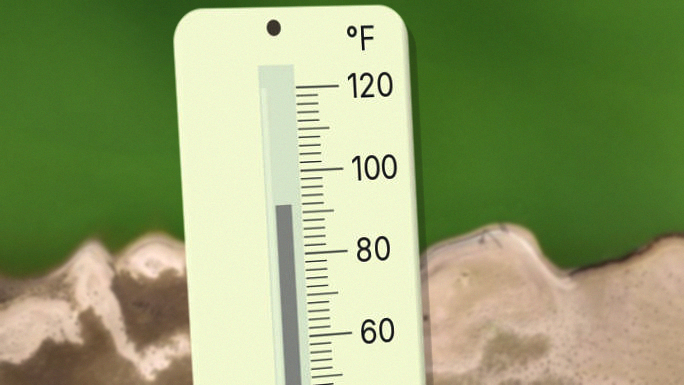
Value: 92,°F
